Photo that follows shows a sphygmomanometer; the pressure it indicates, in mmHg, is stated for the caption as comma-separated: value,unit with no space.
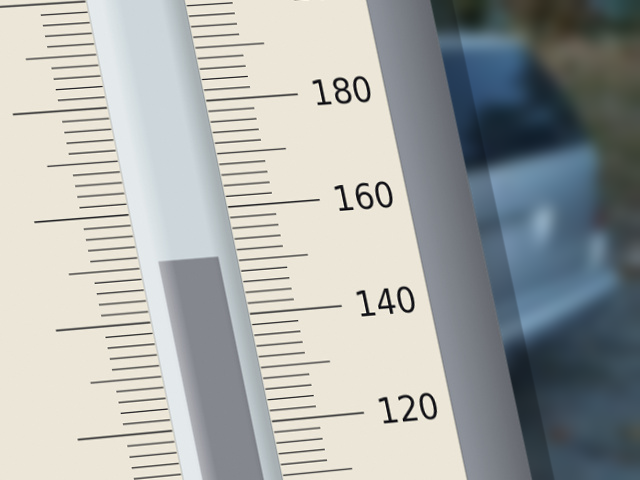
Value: 151,mmHg
